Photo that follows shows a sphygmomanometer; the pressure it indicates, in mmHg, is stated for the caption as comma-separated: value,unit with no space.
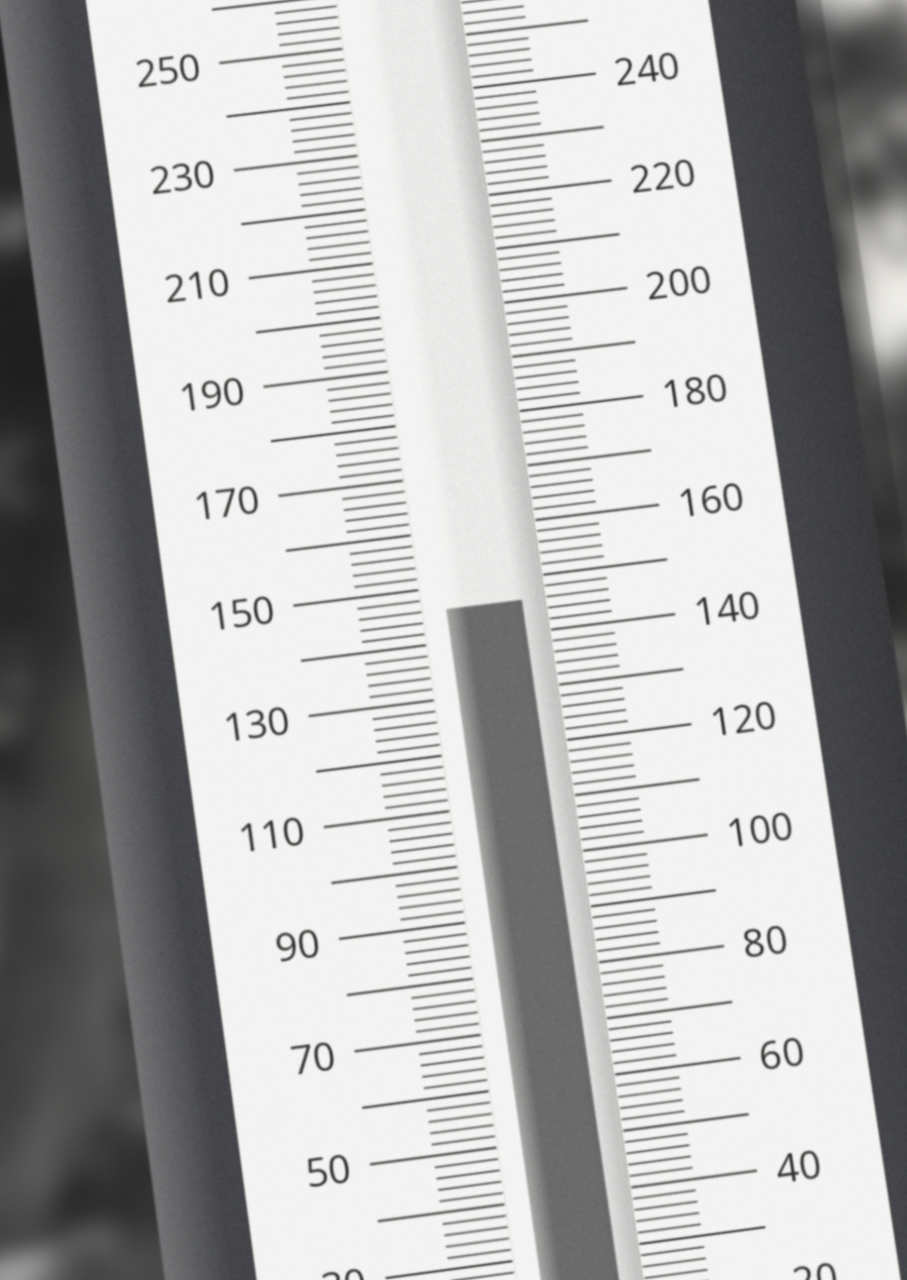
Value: 146,mmHg
